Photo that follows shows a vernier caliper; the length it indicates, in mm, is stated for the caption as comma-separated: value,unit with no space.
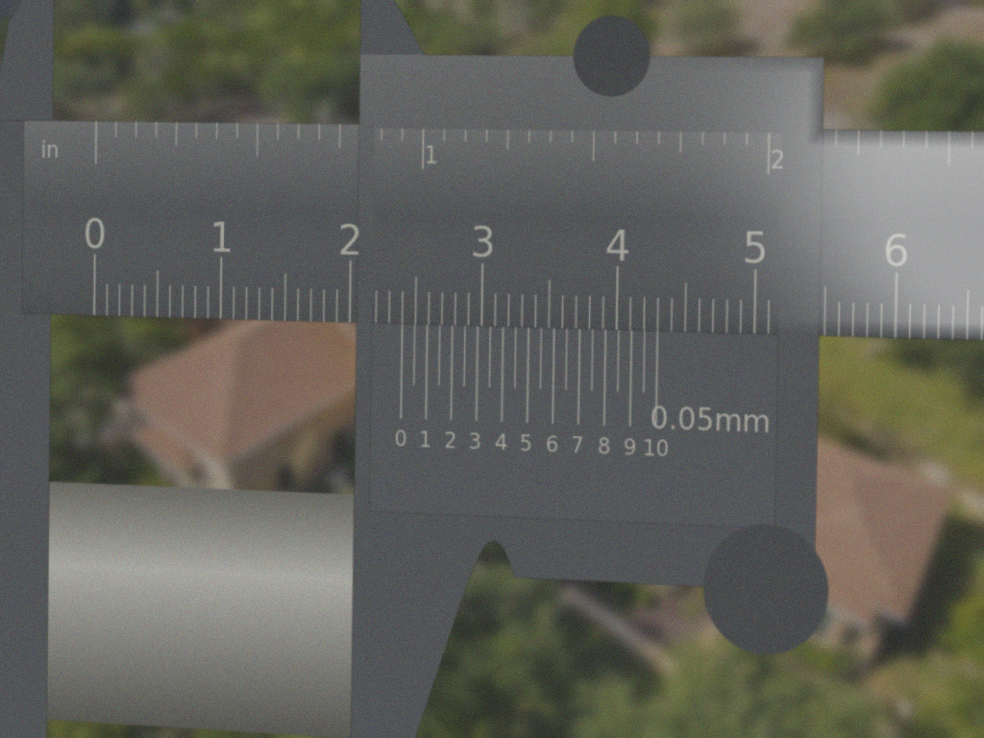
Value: 24.0,mm
